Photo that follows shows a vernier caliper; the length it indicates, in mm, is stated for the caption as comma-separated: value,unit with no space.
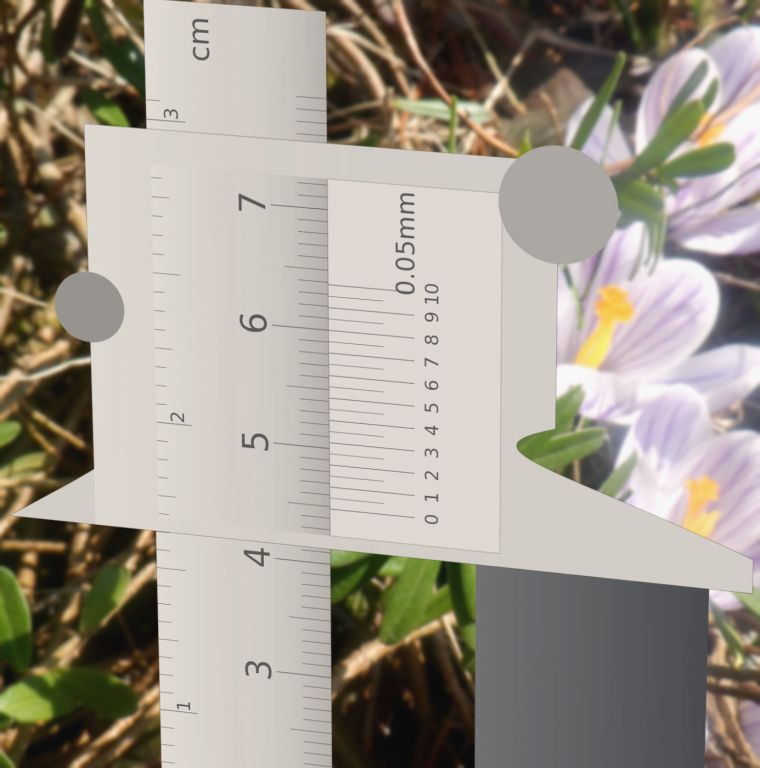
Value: 44.8,mm
